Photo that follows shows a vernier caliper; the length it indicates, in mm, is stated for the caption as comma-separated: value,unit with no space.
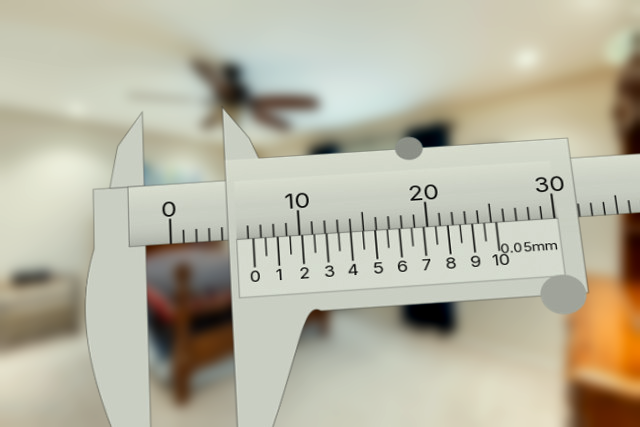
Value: 6.4,mm
